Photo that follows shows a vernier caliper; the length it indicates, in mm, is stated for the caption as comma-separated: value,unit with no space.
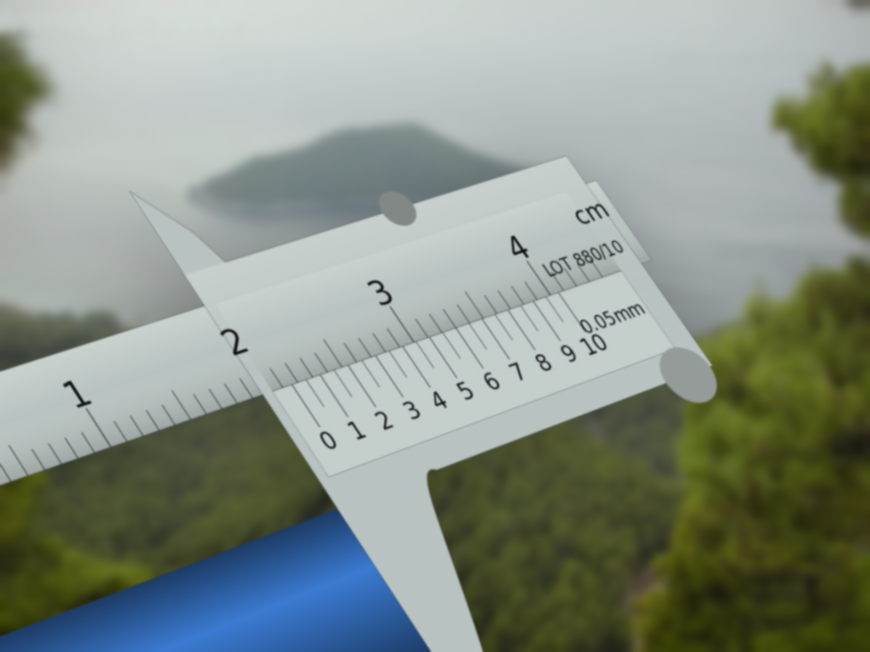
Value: 21.6,mm
